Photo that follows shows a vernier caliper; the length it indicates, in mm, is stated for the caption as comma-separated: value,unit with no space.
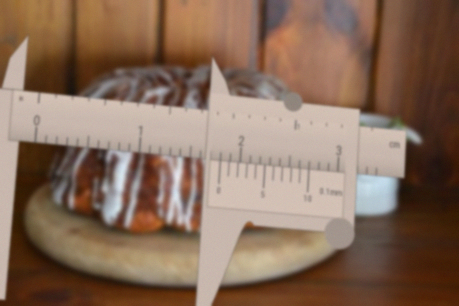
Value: 18.0,mm
